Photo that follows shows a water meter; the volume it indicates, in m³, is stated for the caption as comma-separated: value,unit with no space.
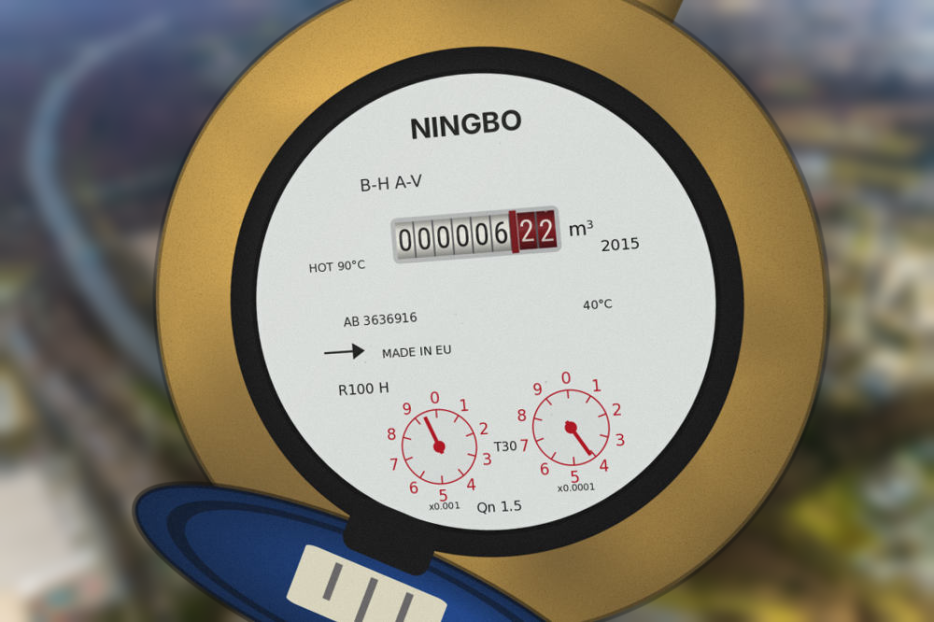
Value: 6.2194,m³
